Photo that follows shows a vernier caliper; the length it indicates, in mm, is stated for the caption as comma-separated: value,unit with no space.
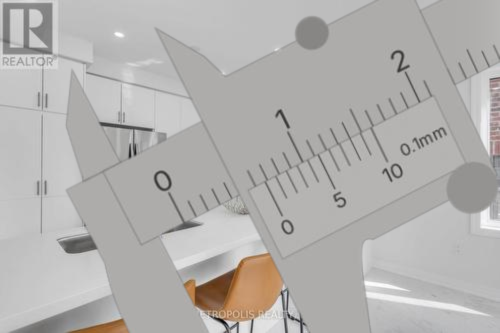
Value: 6.8,mm
